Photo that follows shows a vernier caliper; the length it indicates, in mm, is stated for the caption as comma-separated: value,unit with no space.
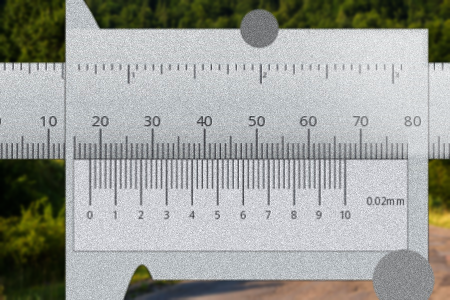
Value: 18.0,mm
